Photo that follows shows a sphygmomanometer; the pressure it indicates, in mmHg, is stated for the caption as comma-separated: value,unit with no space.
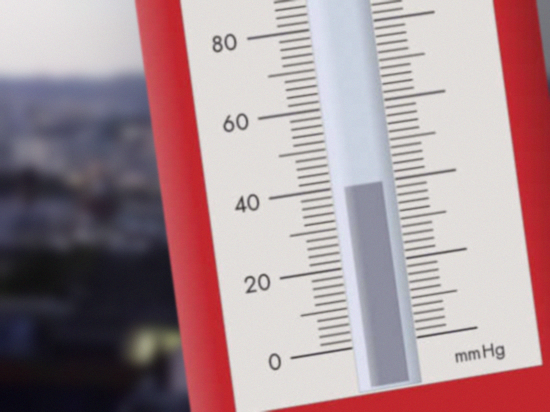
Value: 40,mmHg
